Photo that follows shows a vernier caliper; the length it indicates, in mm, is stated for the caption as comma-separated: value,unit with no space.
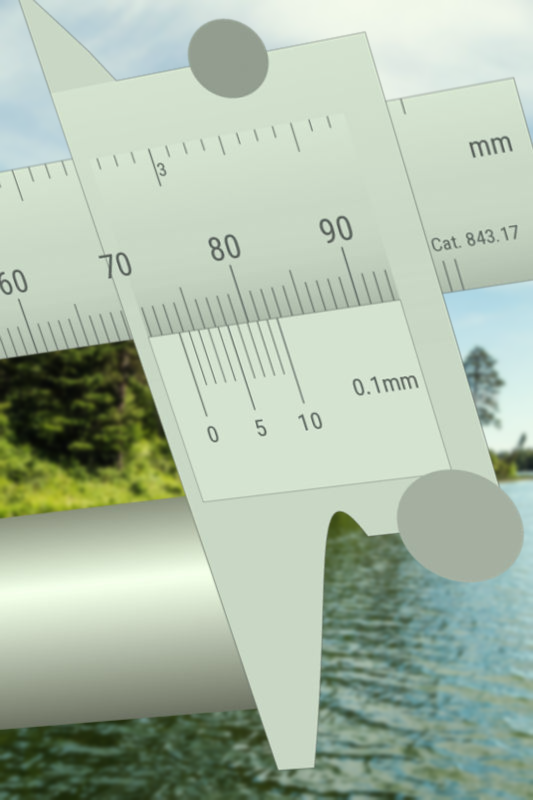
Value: 73.6,mm
